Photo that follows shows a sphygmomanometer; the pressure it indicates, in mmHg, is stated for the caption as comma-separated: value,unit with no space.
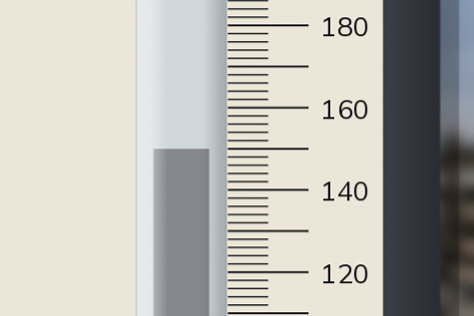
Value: 150,mmHg
